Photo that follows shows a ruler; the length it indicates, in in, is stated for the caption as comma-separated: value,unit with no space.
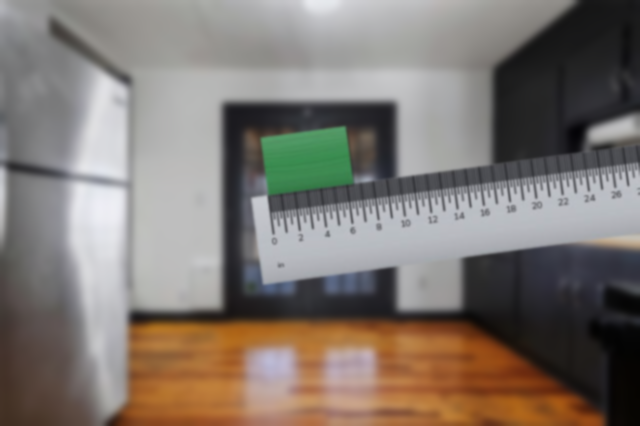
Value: 6.5,in
